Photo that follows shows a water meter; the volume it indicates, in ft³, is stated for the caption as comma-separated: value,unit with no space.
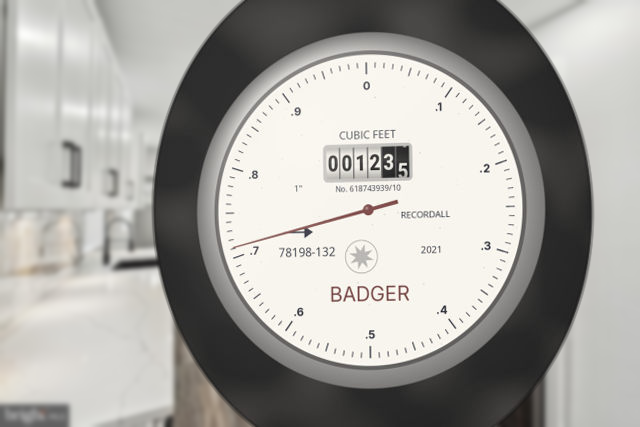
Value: 1234.71,ft³
